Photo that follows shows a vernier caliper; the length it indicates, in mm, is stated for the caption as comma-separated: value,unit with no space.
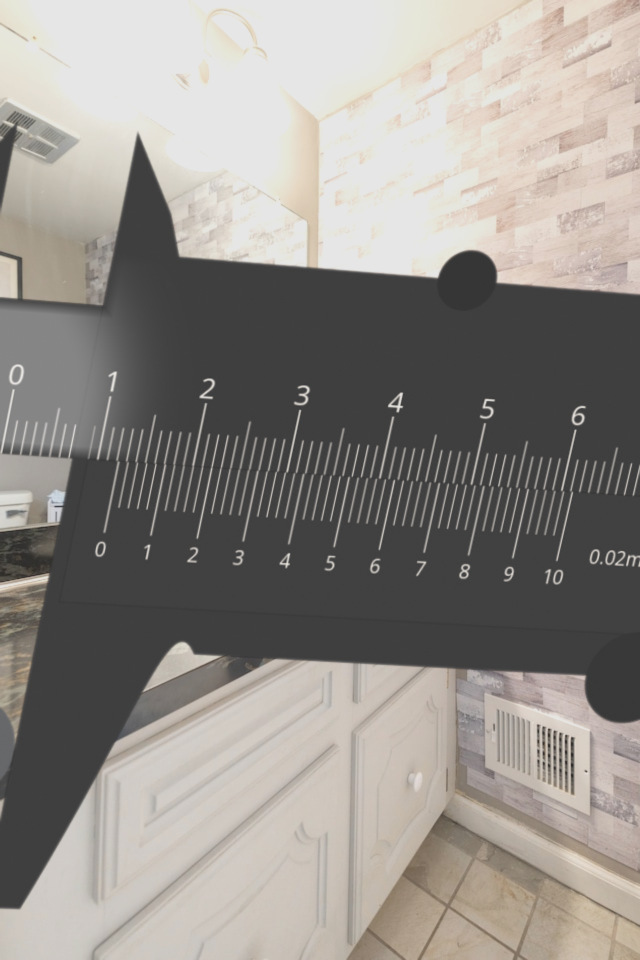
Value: 12.2,mm
